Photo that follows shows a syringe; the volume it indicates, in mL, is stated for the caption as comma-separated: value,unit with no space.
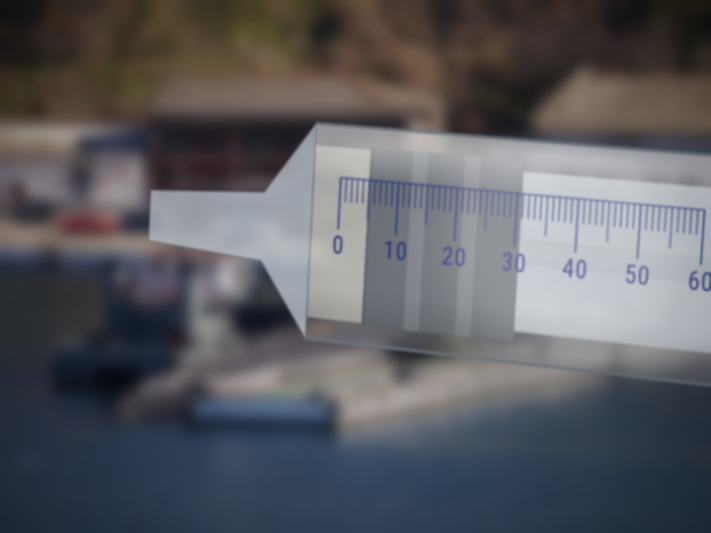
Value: 5,mL
